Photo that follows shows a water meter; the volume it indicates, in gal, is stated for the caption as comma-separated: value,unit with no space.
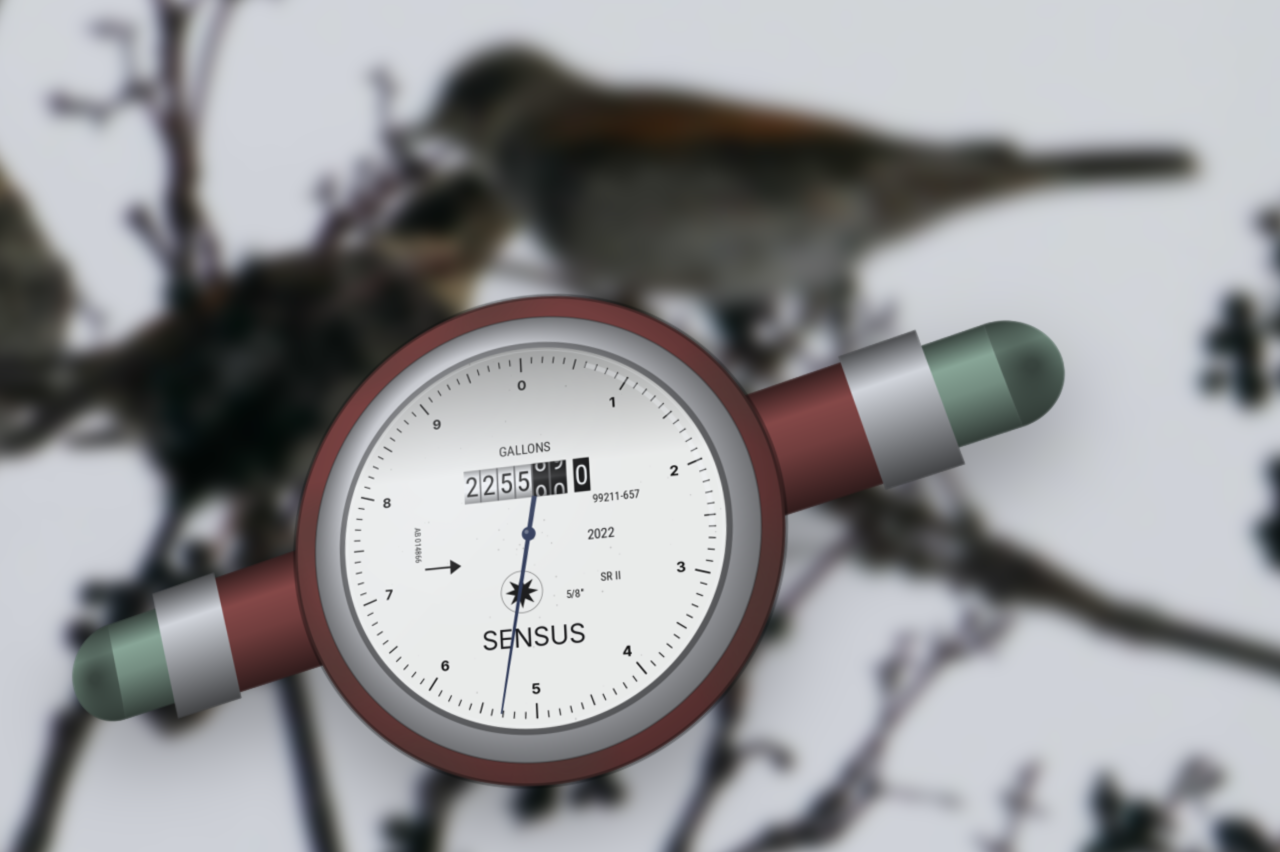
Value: 2255895.3,gal
